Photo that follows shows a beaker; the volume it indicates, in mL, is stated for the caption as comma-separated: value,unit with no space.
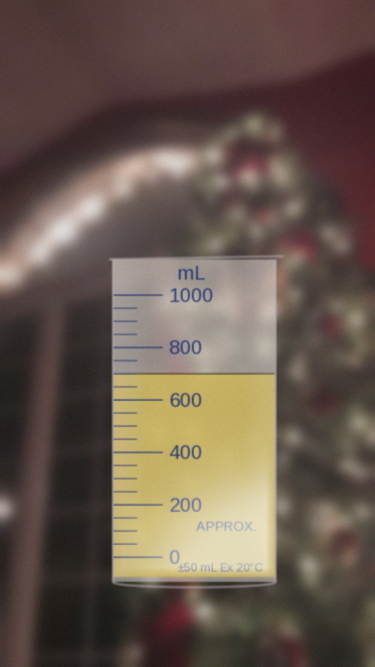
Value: 700,mL
